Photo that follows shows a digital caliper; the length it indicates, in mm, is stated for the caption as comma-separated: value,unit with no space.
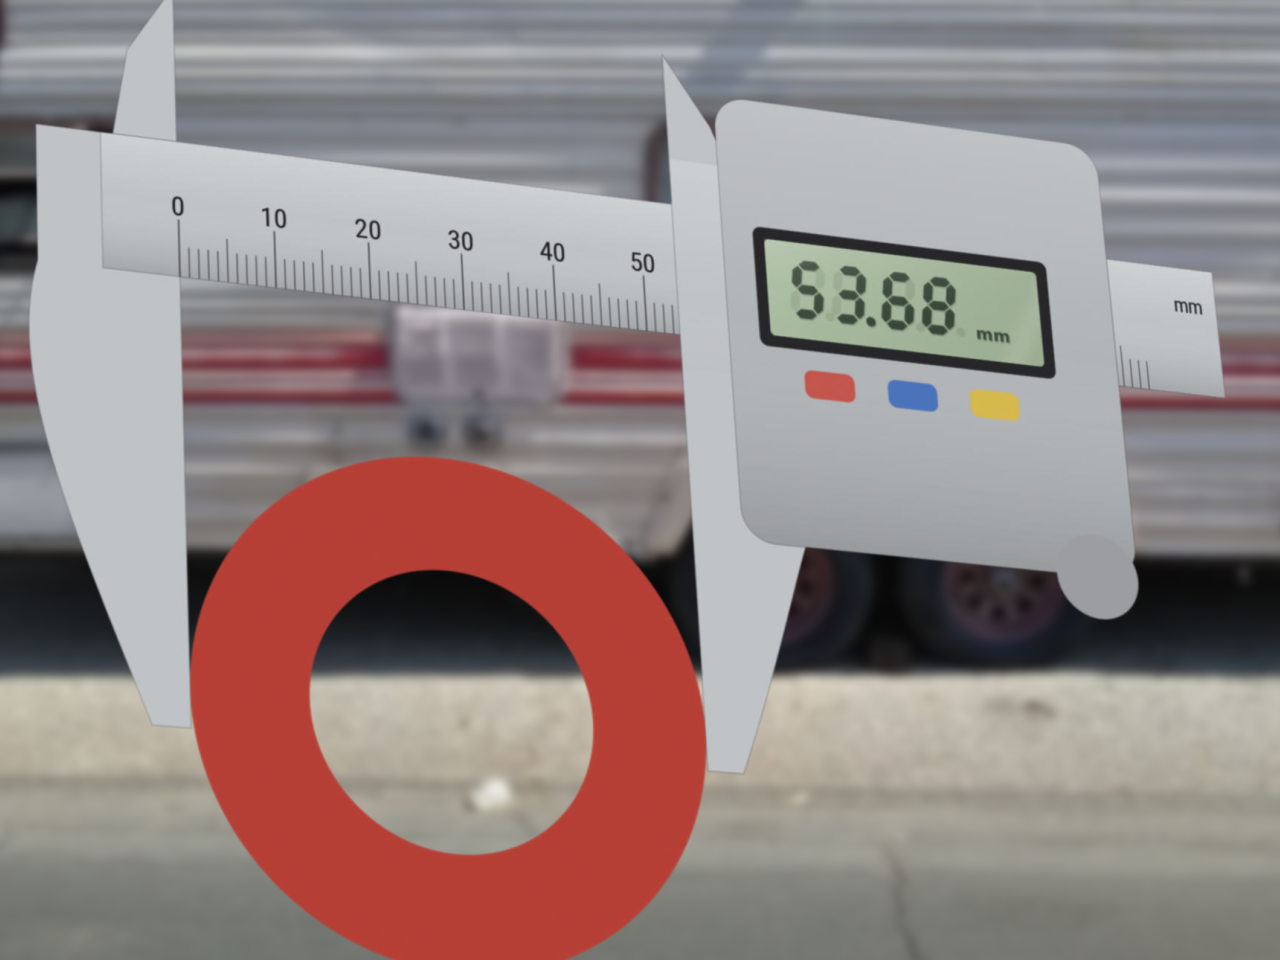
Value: 53.68,mm
